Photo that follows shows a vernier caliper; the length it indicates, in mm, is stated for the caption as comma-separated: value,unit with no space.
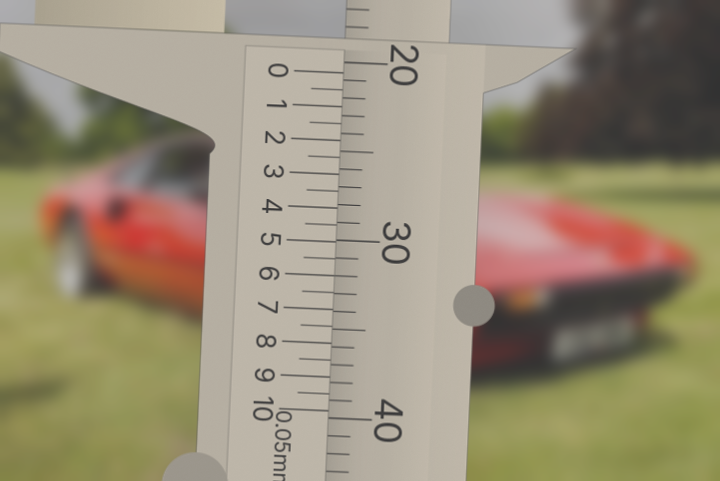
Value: 20.6,mm
